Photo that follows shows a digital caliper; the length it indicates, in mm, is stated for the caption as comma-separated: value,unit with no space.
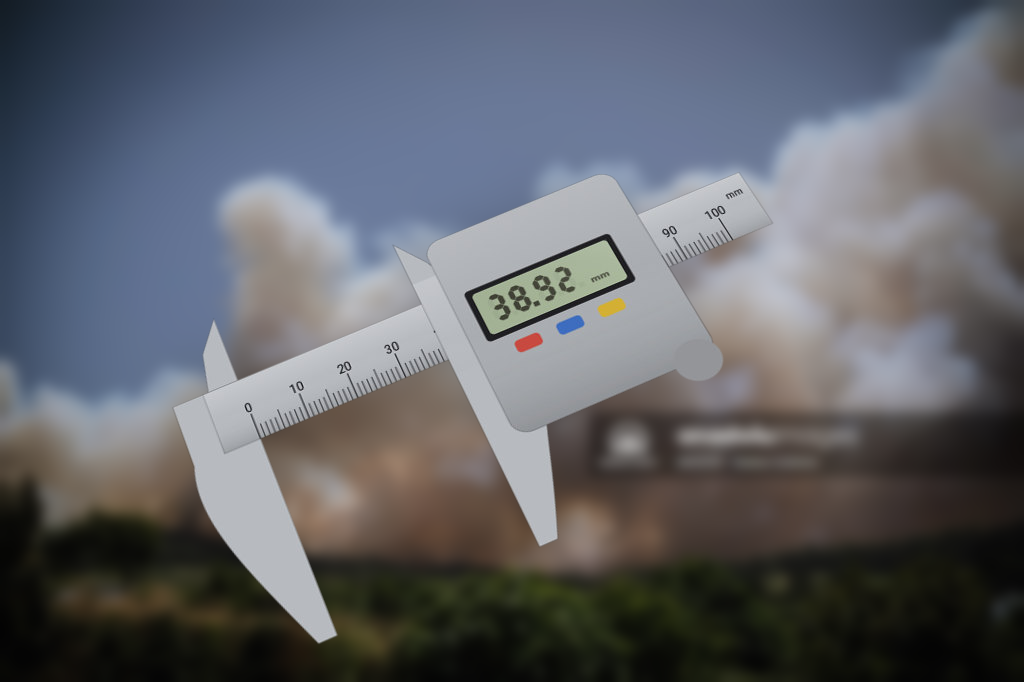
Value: 38.92,mm
